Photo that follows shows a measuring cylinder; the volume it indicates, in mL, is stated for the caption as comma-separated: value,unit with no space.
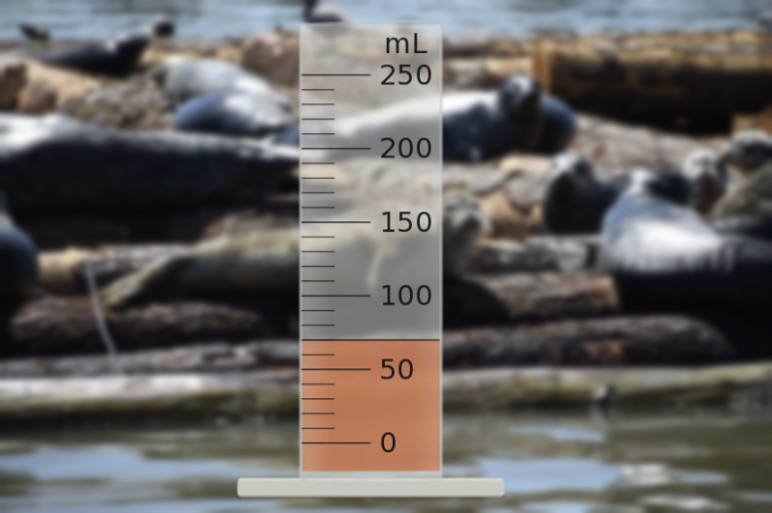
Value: 70,mL
